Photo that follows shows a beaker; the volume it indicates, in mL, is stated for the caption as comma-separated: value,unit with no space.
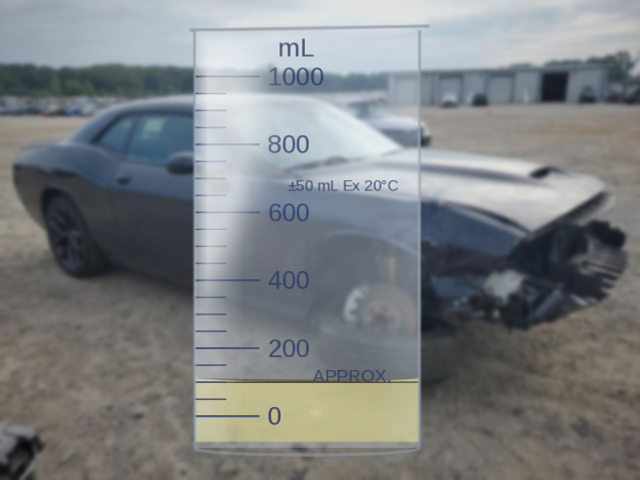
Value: 100,mL
